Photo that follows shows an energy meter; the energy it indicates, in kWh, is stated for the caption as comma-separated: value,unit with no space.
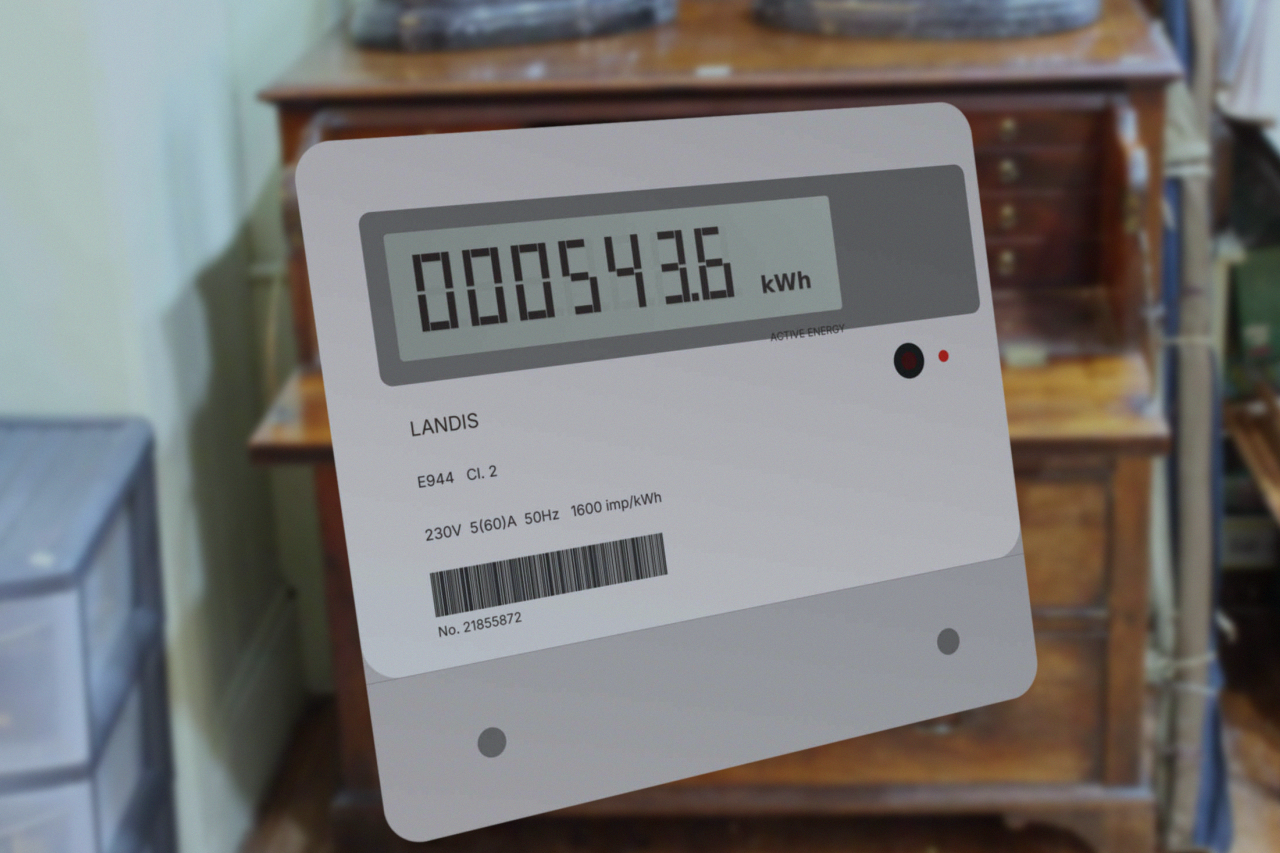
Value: 543.6,kWh
